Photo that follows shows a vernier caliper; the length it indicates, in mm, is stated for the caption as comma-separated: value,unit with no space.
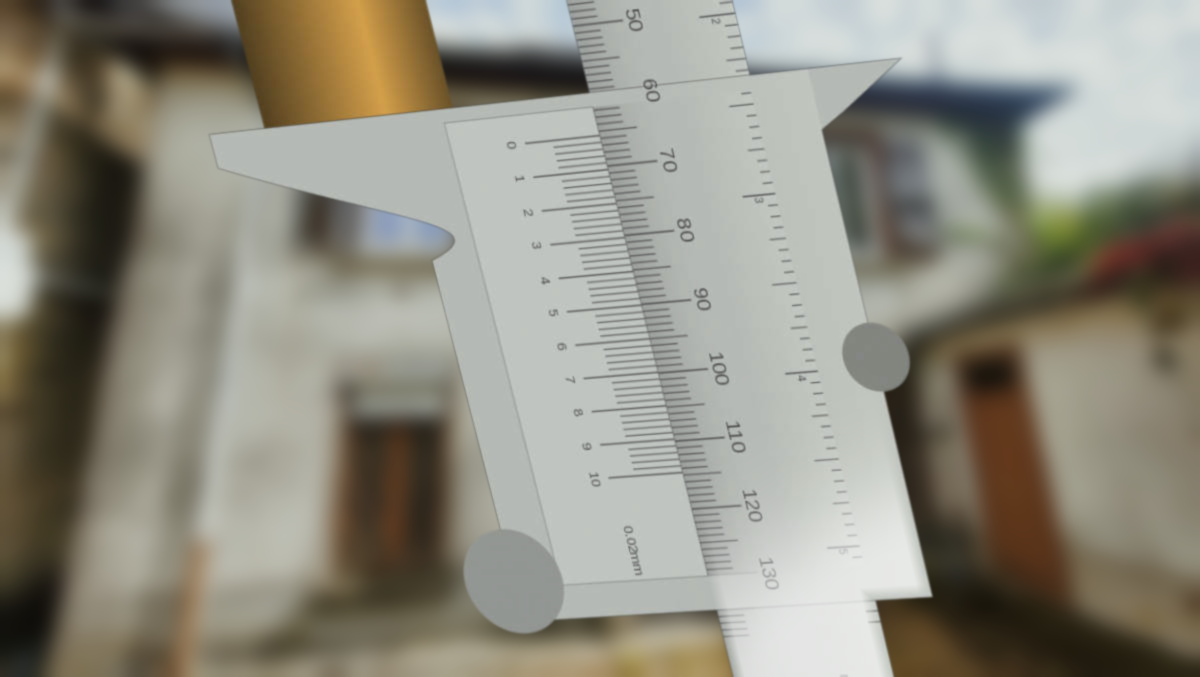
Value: 65.6,mm
